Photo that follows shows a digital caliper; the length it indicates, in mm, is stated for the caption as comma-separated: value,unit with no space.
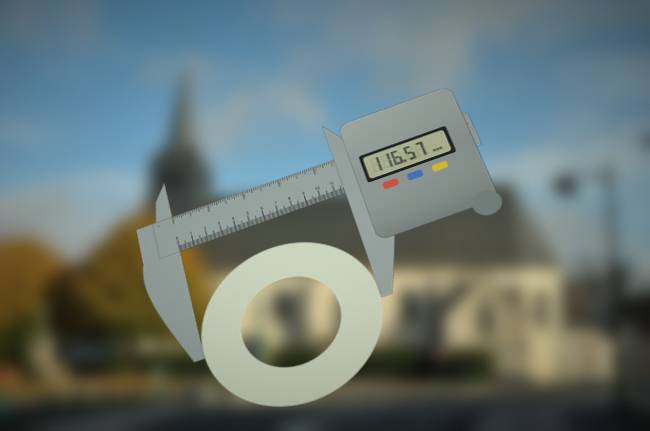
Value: 116.57,mm
